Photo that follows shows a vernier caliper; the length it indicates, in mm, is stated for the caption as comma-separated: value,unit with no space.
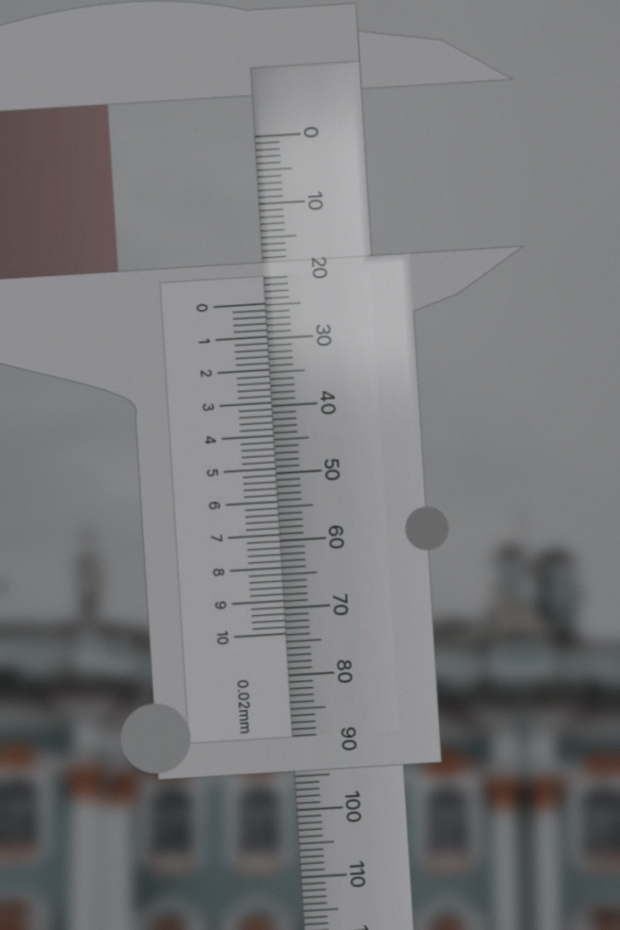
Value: 24.8,mm
